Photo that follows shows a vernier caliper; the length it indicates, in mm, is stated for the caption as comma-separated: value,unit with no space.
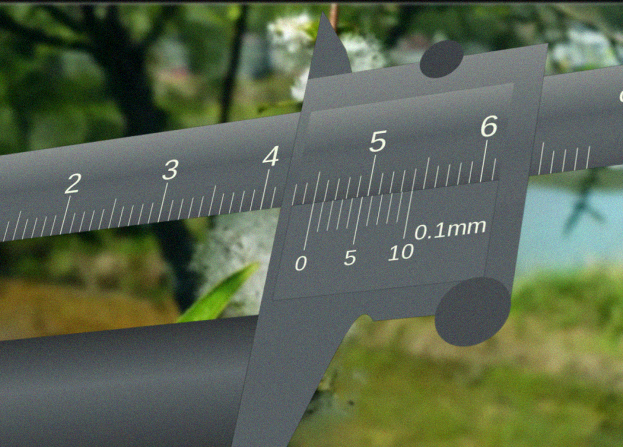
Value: 45.0,mm
